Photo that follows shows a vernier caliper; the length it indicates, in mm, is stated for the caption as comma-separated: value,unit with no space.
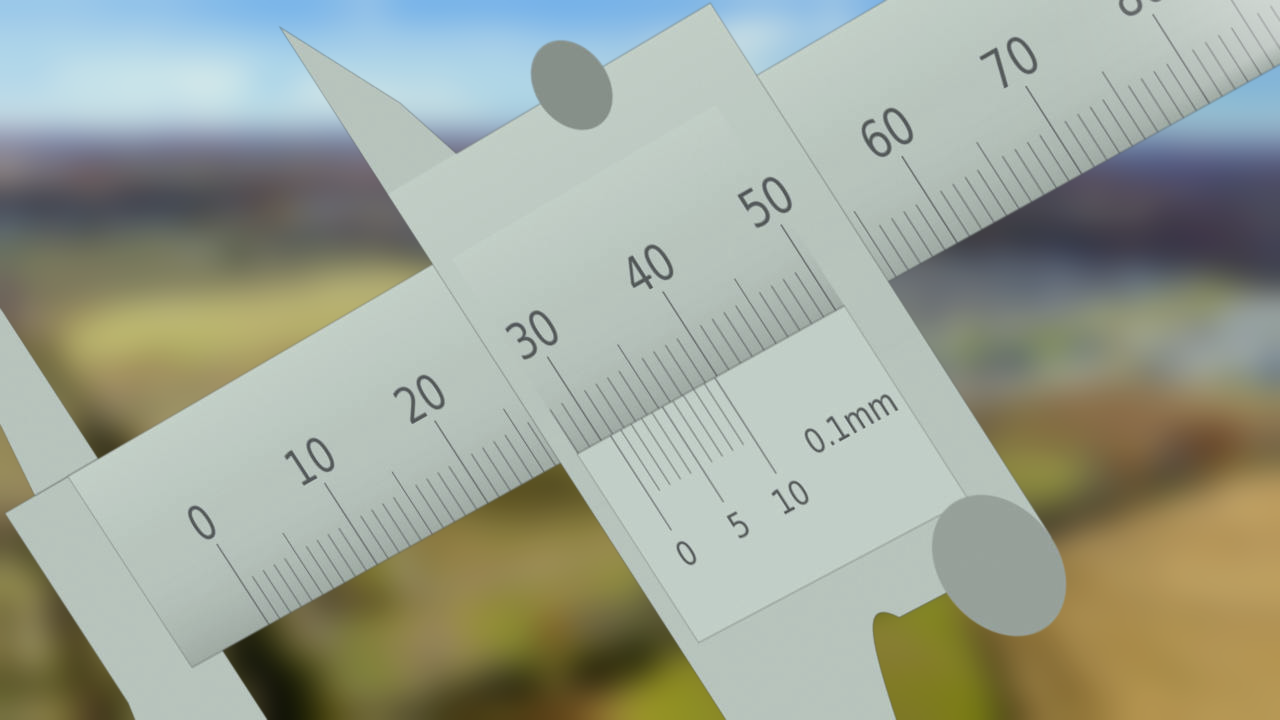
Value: 30.8,mm
